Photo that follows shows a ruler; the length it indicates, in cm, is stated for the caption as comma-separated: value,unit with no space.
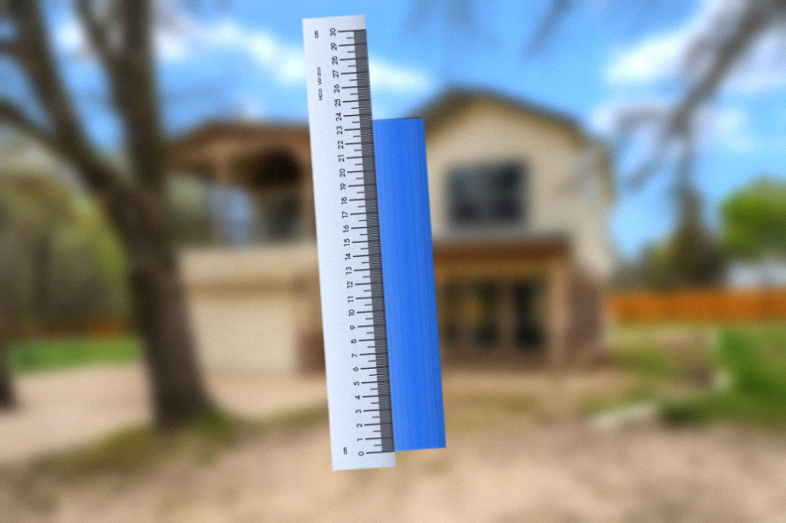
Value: 23.5,cm
